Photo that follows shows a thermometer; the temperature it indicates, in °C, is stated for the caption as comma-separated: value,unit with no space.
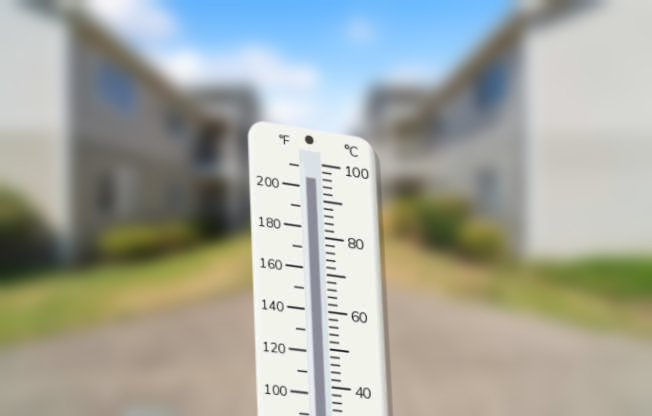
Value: 96,°C
